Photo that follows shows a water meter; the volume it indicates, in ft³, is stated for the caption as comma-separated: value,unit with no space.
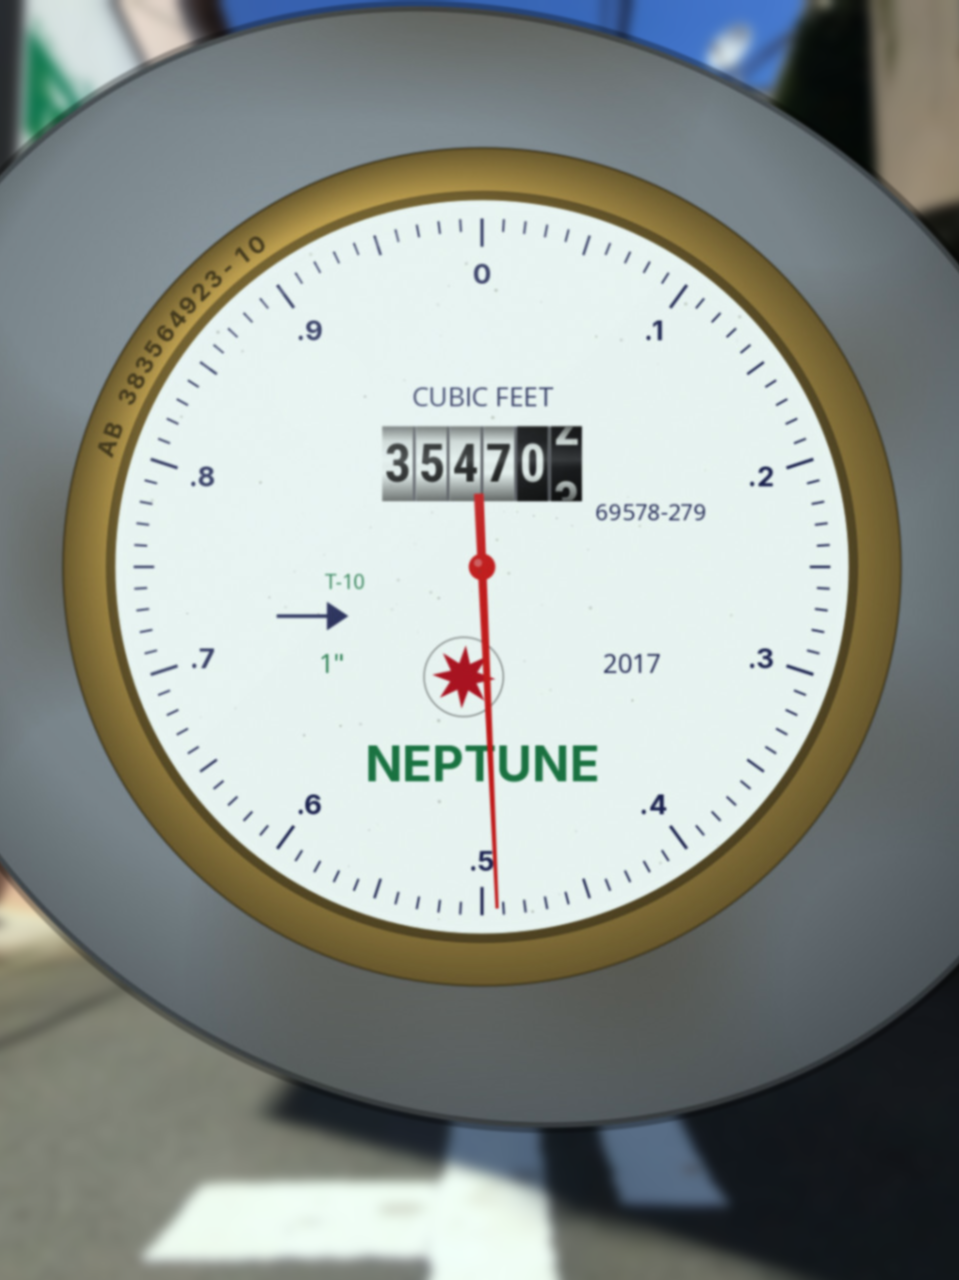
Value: 354702.49,ft³
